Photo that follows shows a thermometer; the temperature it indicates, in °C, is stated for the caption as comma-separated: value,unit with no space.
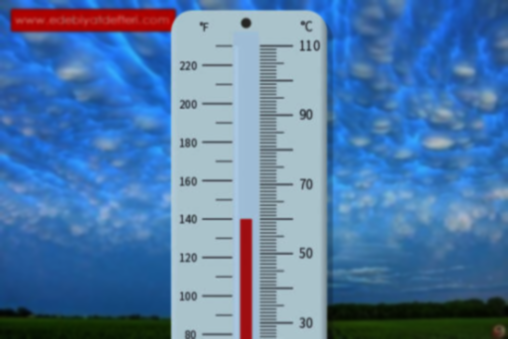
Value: 60,°C
